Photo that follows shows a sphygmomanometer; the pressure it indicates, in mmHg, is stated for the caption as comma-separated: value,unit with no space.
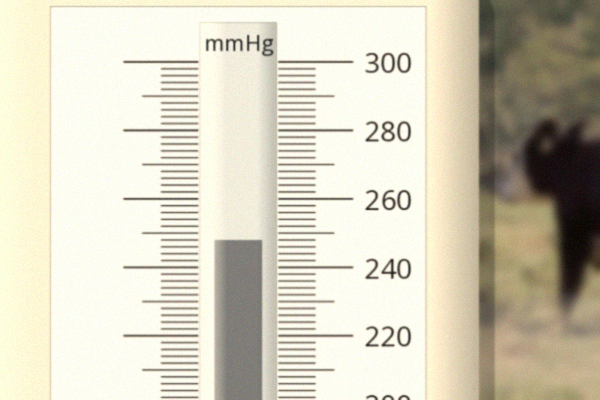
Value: 248,mmHg
